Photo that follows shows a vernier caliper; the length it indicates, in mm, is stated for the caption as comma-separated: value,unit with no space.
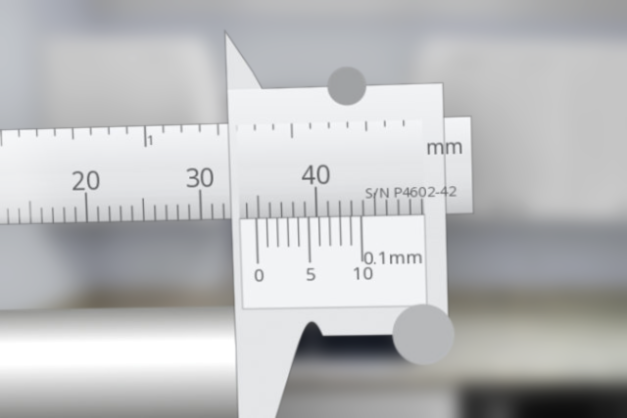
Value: 34.8,mm
